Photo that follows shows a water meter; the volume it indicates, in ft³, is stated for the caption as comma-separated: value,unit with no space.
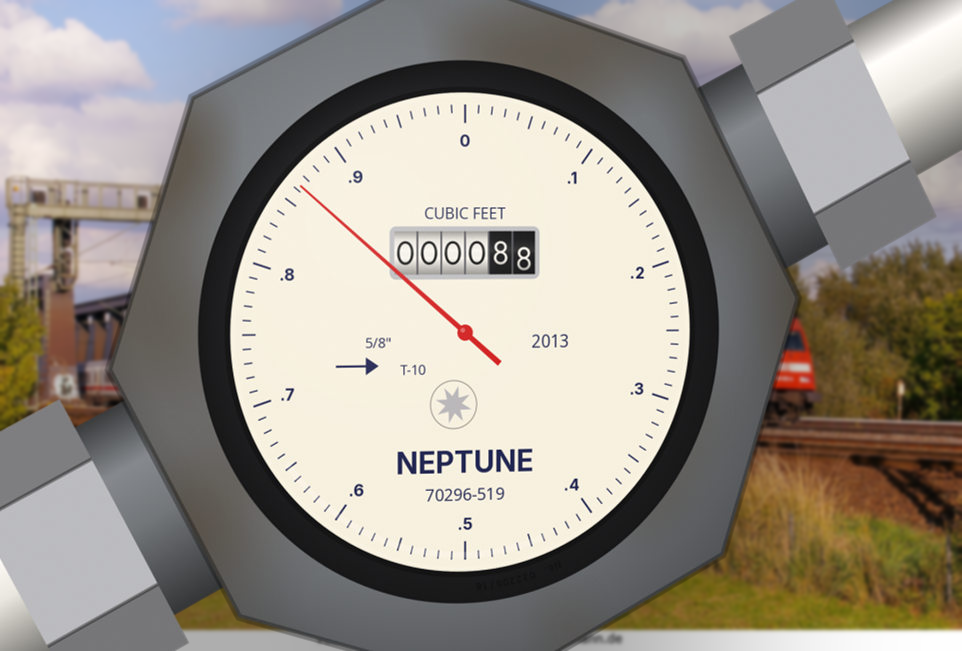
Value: 87.86,ft³
